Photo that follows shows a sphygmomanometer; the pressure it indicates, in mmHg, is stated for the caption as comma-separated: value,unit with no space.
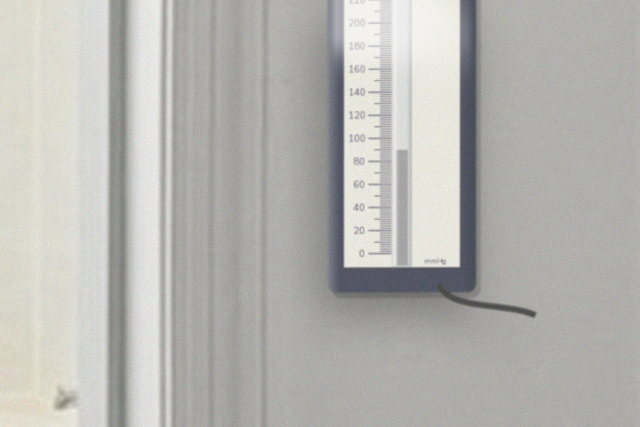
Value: 90,mmHg
